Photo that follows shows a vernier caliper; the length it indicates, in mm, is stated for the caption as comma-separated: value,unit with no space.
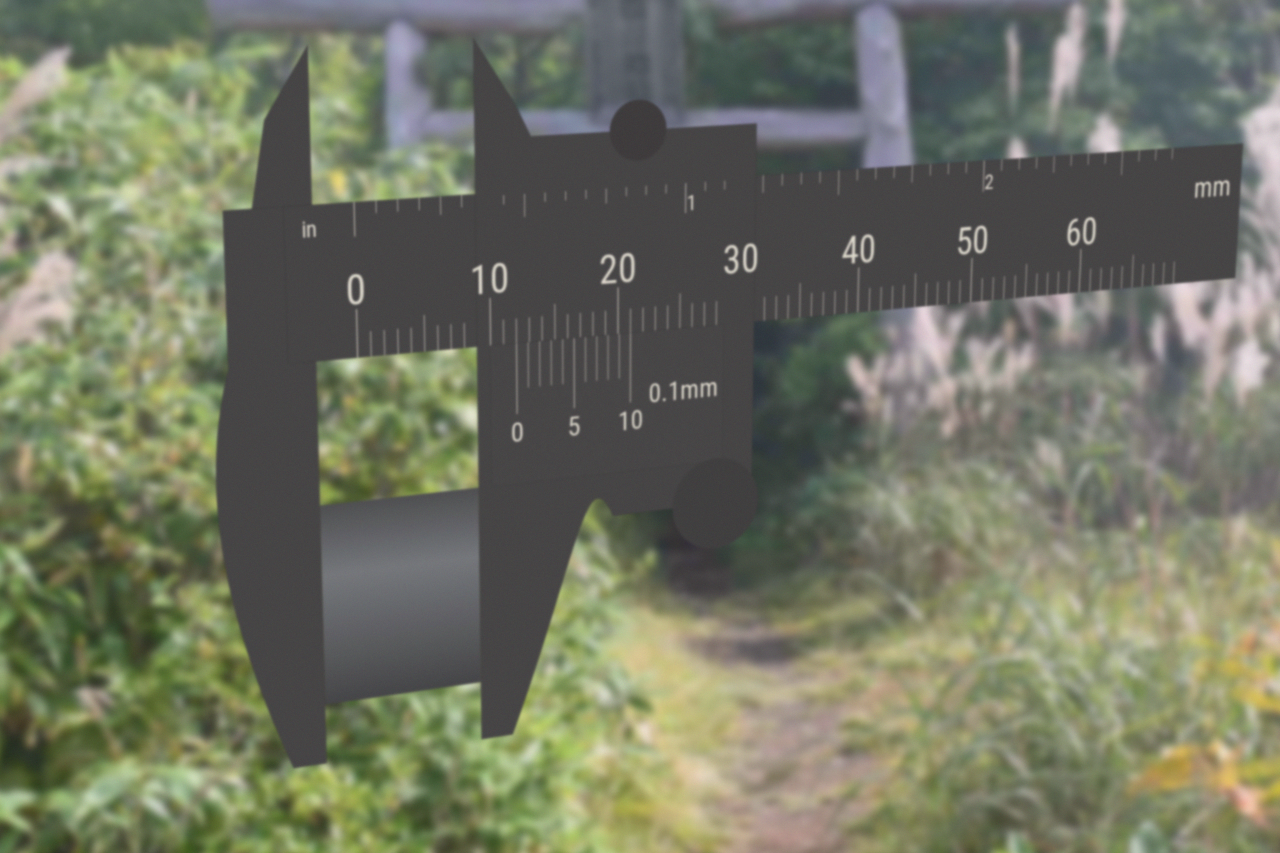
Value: 12.0,mm
